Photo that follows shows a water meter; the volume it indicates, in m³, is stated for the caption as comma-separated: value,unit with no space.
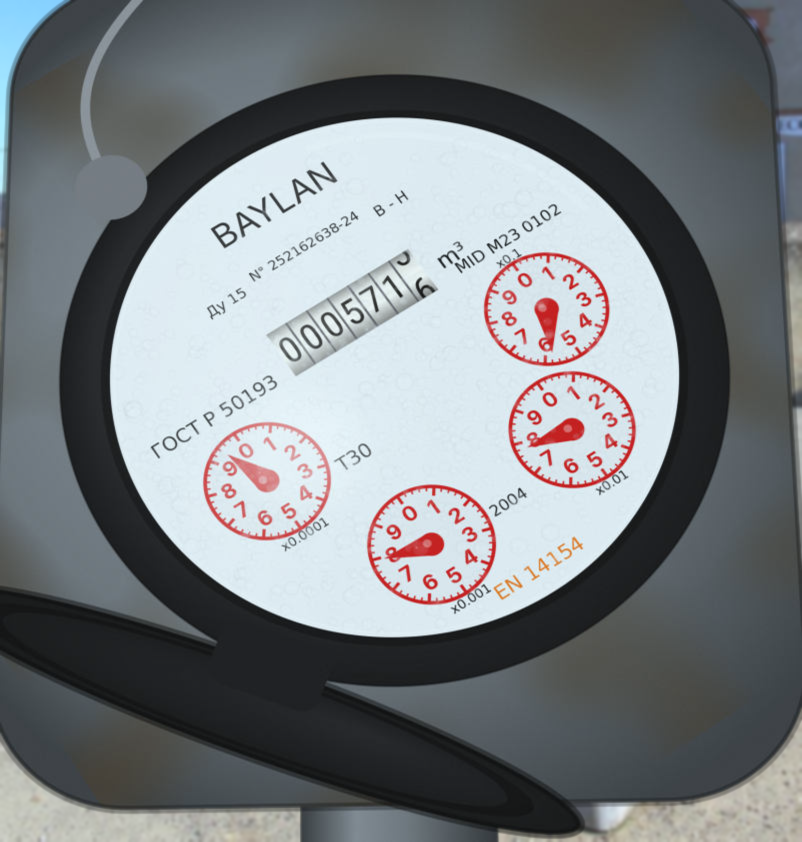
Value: 5715.5779,m³
